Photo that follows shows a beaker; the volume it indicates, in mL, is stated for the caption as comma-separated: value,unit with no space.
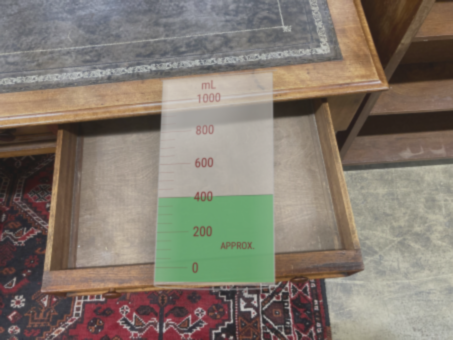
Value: 400,mL
